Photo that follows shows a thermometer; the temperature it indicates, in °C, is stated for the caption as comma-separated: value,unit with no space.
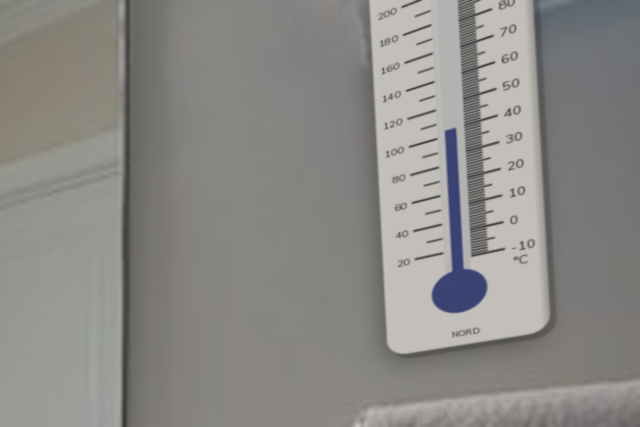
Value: 40,°C
